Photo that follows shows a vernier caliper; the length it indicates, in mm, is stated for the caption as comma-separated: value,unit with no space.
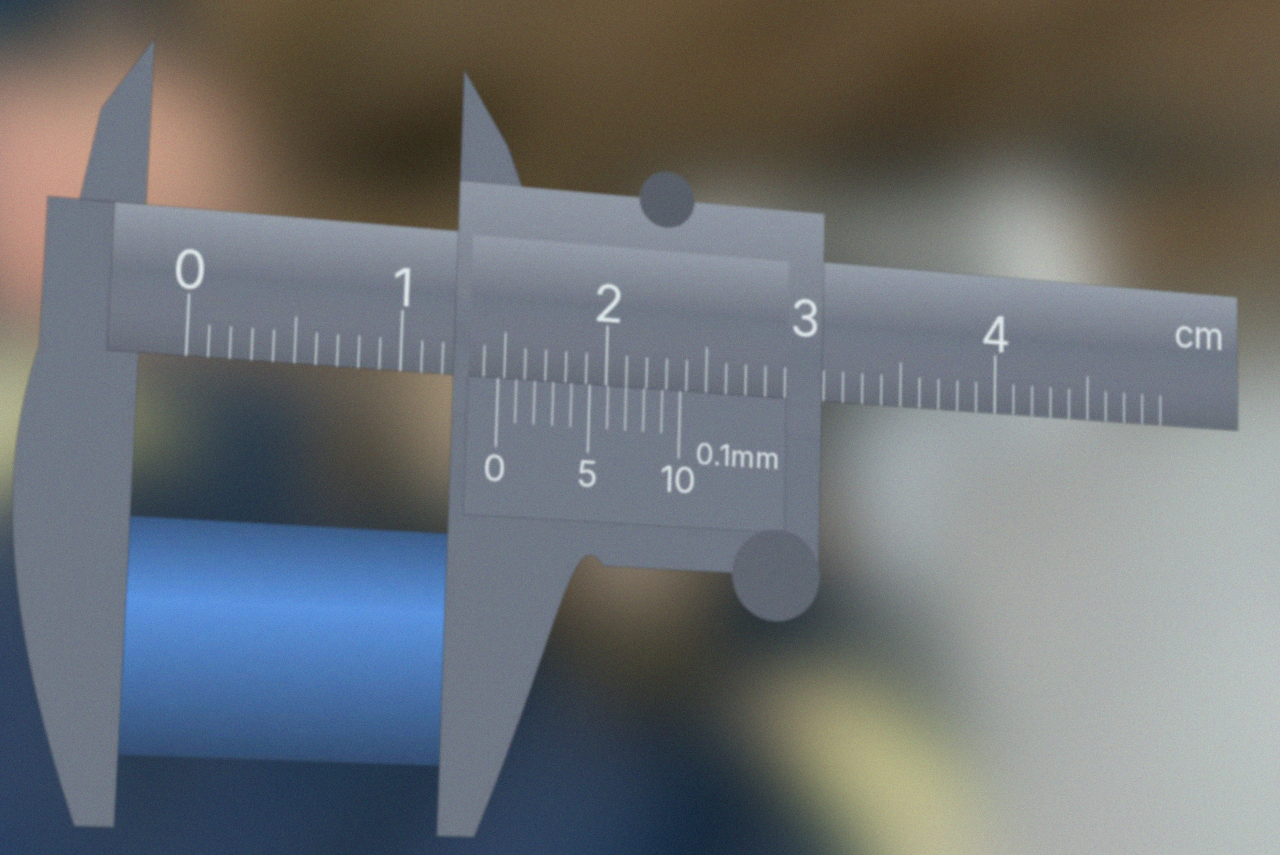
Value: 14.7,mm
